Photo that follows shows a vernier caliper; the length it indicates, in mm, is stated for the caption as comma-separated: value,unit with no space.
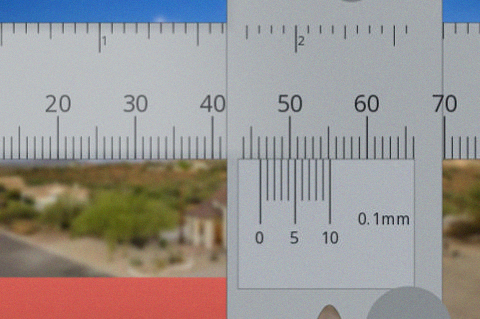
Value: 46.2,mm
